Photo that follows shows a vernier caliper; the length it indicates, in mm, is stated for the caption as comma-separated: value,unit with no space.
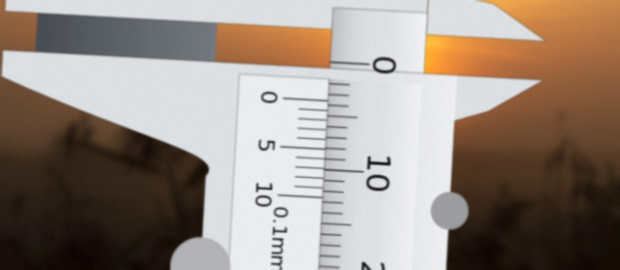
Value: 3.6,mm
